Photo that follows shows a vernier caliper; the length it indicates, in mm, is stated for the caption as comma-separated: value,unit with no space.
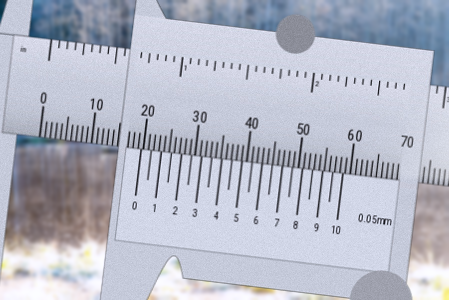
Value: 19.6,mm
